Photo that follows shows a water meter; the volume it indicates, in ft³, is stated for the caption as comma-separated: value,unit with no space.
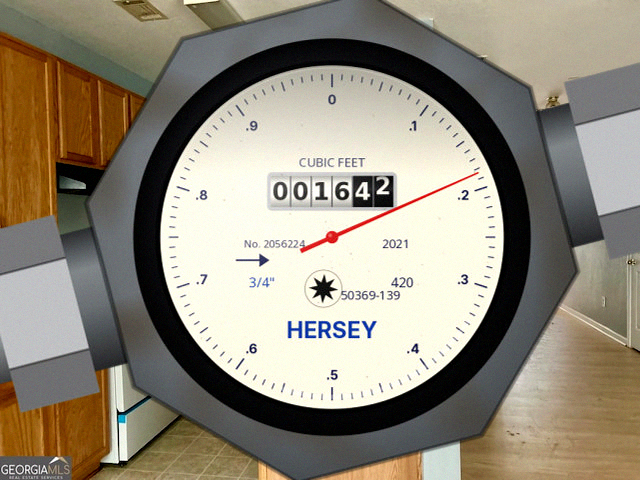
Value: 1642.18,ft³
